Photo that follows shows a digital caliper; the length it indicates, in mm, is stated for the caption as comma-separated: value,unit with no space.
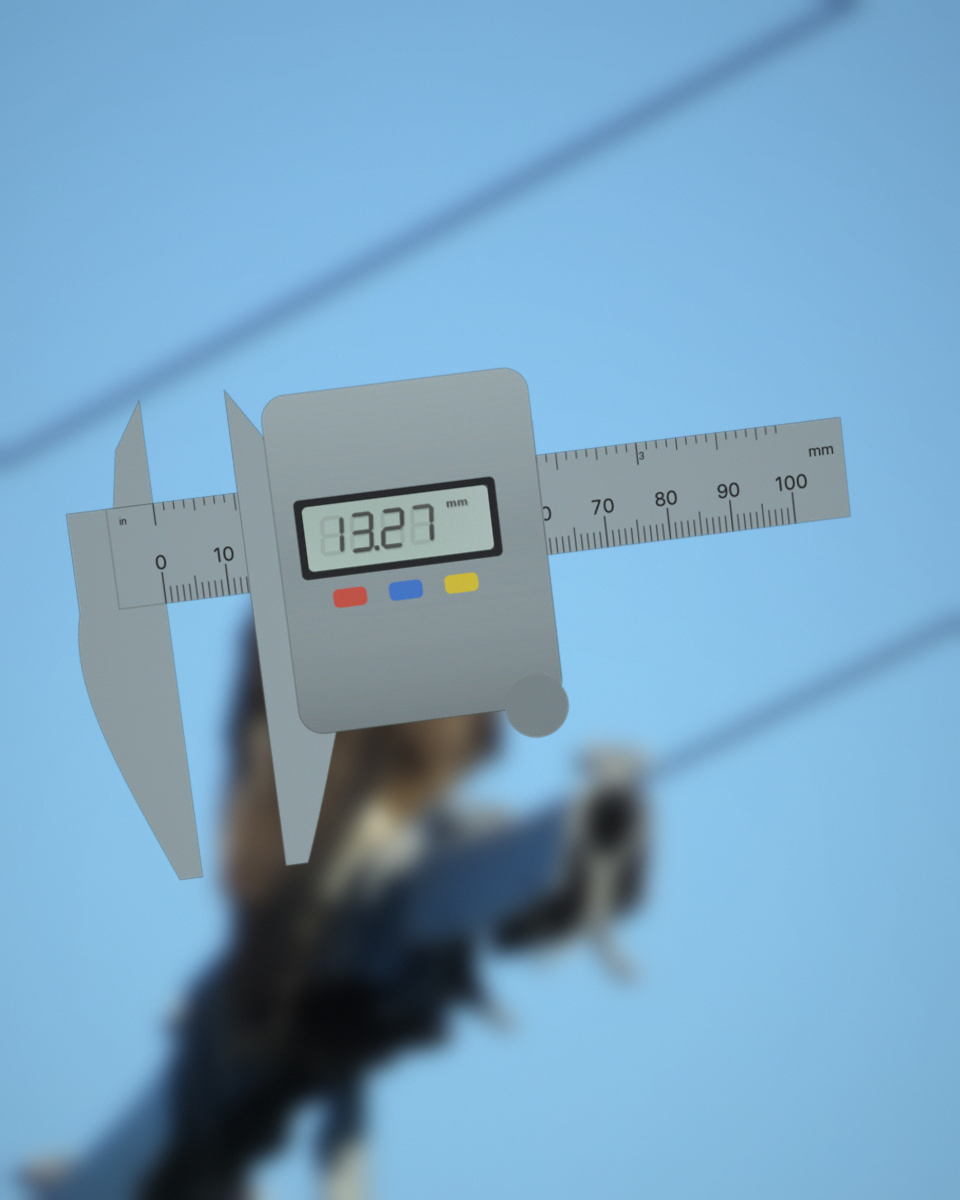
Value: 13.27,mm
